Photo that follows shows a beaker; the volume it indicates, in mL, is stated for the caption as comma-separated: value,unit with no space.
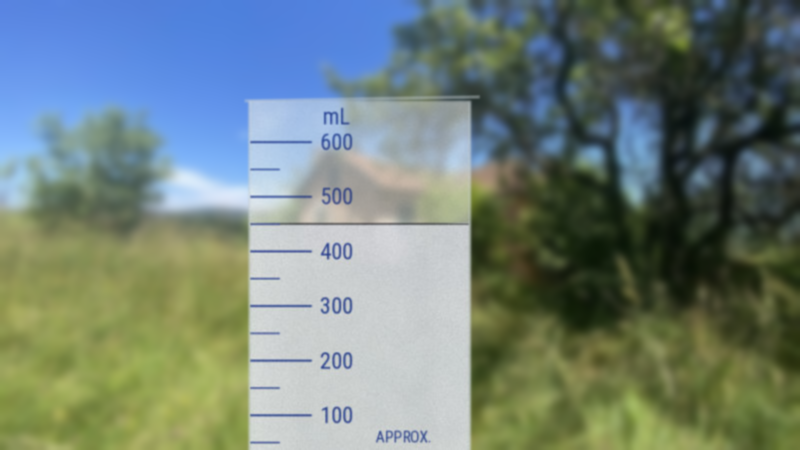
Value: 450,mL
